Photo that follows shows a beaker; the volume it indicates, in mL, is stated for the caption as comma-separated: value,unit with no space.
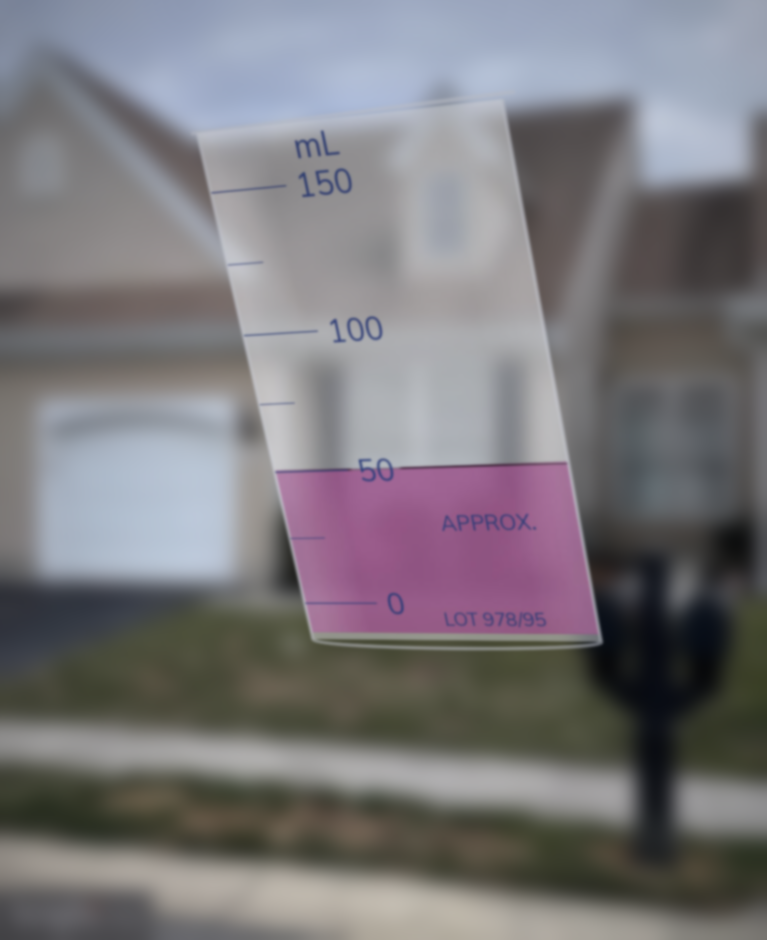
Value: 50,mL
